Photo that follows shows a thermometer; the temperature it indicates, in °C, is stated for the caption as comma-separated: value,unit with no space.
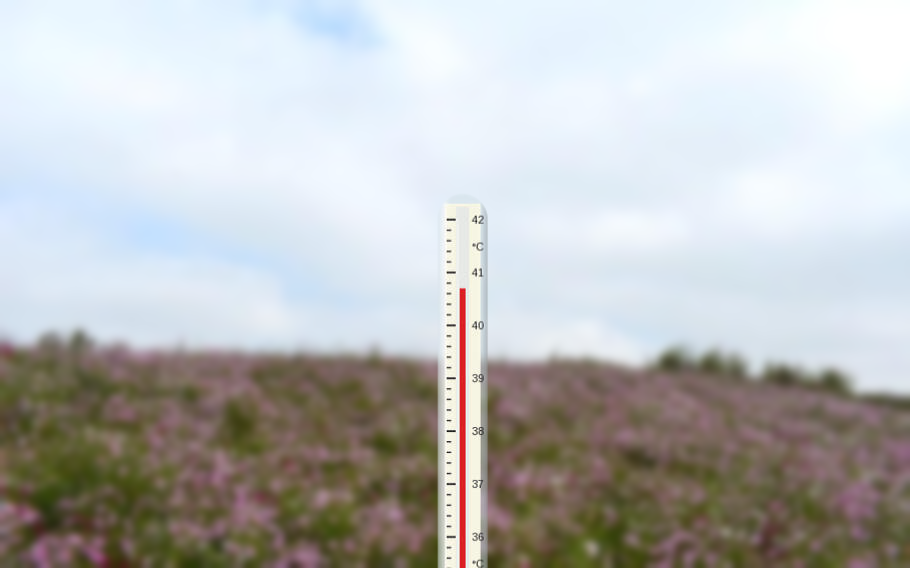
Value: 40.7,°C
